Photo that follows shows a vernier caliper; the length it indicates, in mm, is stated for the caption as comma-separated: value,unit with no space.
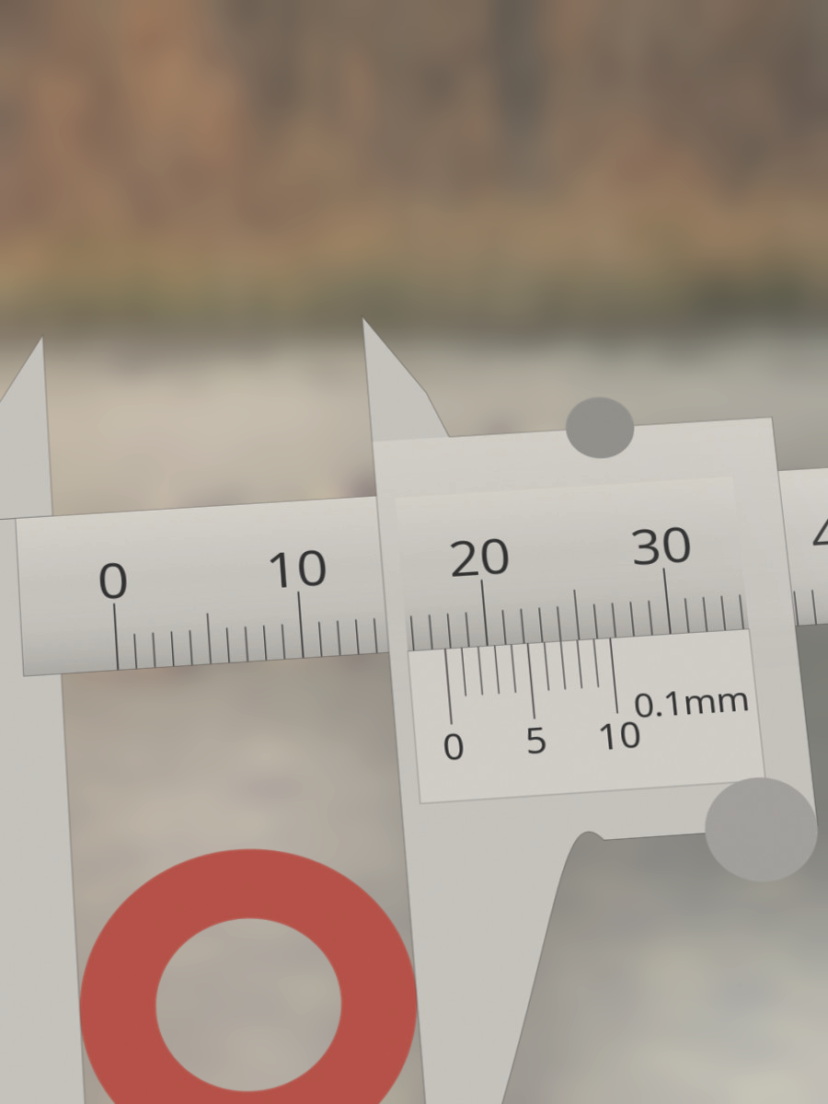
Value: 17.7,mm
